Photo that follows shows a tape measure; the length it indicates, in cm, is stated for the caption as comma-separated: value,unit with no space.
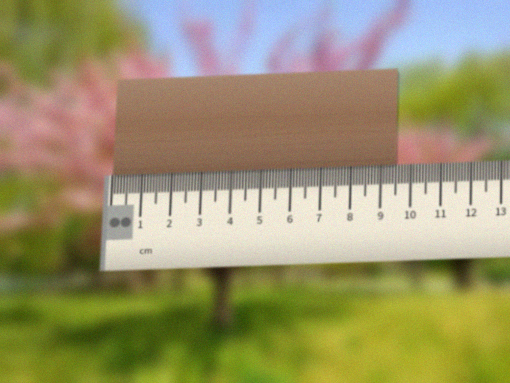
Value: 9.5,cm
